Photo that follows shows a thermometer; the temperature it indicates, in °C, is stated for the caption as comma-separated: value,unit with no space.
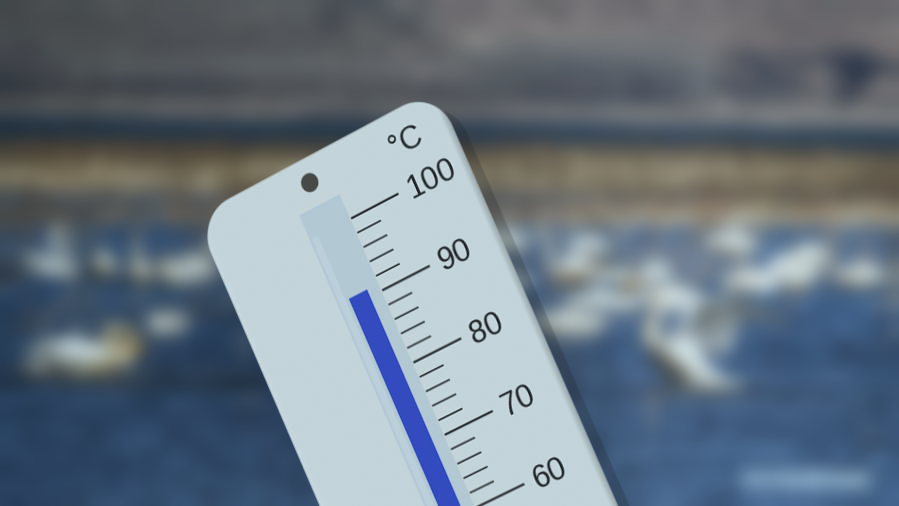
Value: 91,°C
